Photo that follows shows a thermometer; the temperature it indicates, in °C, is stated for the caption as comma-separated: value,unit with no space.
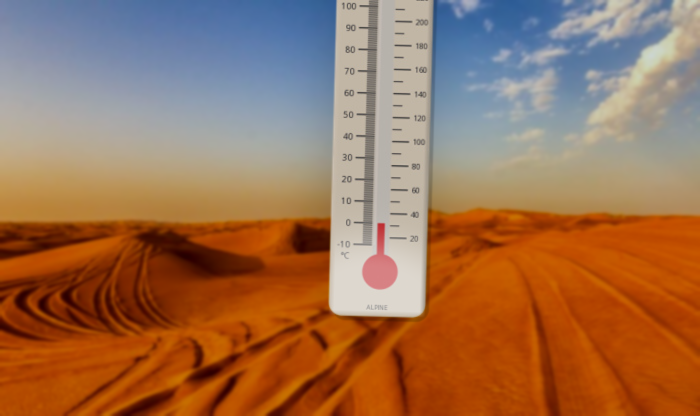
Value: 0,°C
